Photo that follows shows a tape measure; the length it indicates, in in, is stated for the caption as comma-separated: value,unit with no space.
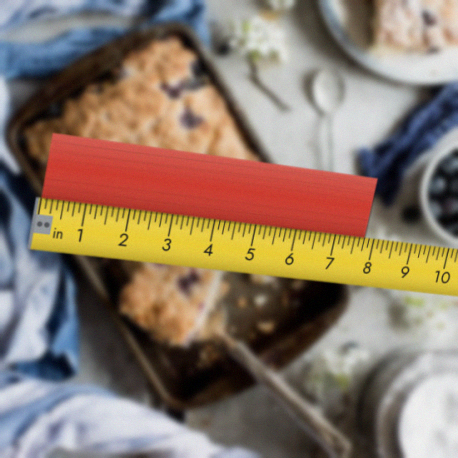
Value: 7.75,in
